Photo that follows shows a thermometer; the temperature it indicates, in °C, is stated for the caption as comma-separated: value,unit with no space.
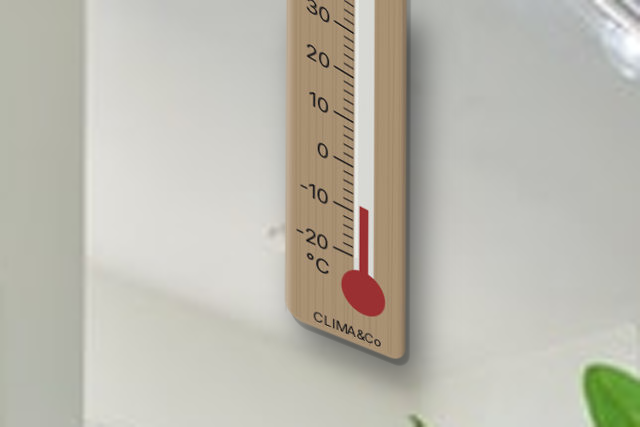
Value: -8,°C
